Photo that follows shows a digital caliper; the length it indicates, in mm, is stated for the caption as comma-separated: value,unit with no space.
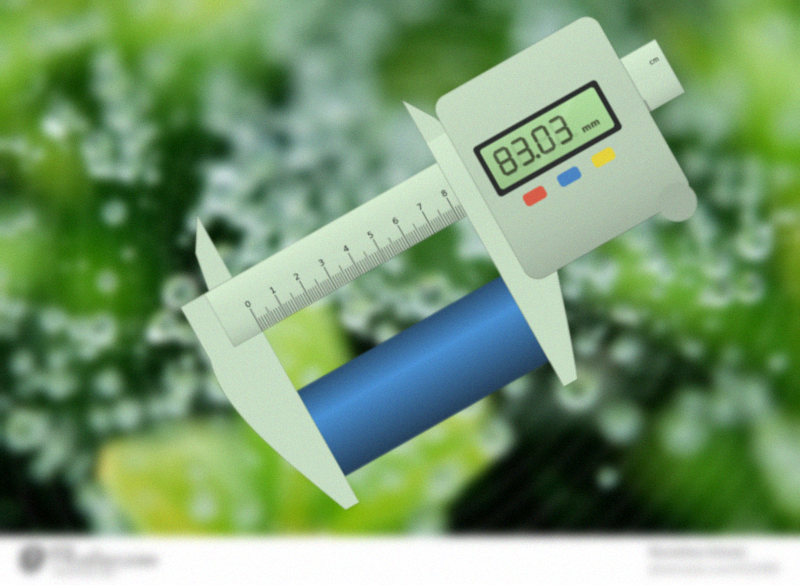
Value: 83.03,mm
